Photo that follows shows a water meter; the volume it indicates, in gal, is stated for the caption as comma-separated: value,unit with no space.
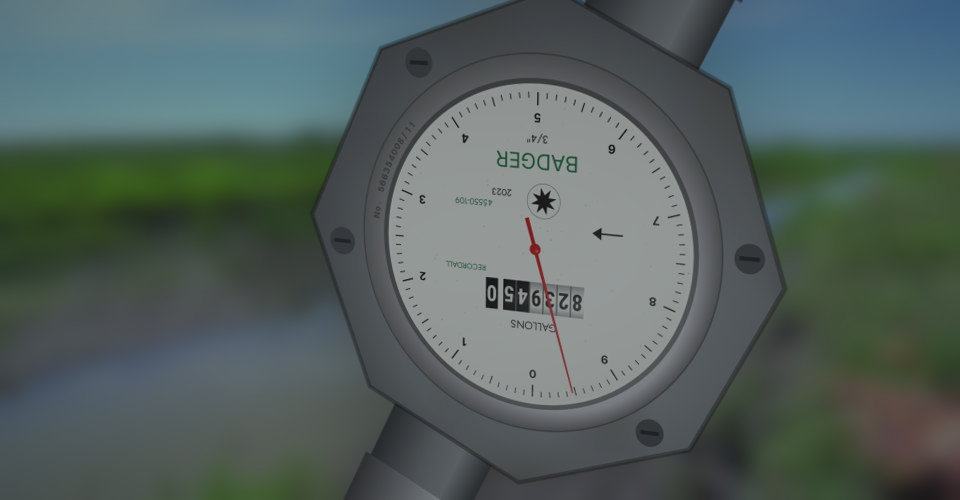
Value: 8239449.5,gal
